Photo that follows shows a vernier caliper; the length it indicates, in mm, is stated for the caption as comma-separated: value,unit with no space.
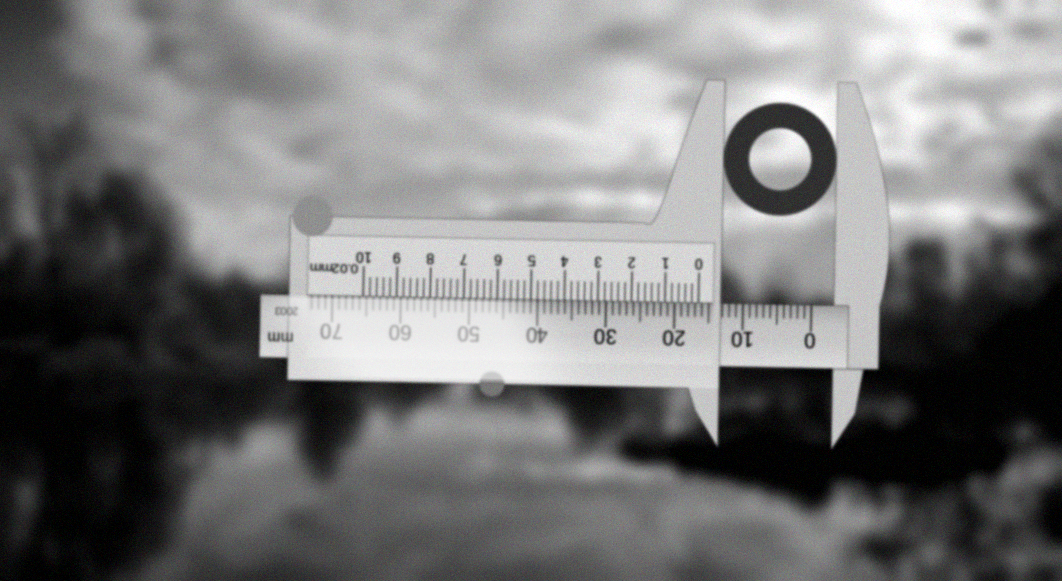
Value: 16.5,mm
